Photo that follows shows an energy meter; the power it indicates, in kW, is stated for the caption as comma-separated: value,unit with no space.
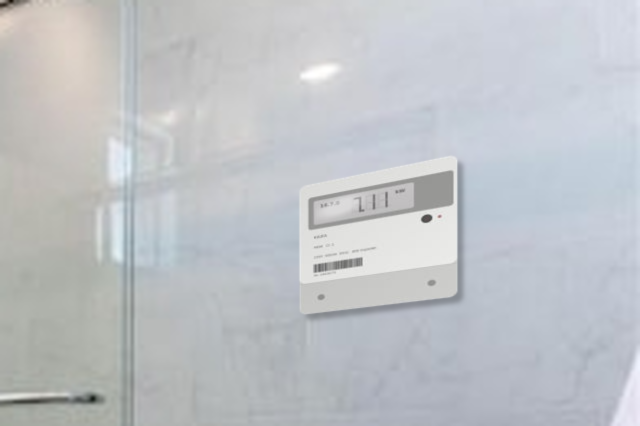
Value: 7.11,kW
